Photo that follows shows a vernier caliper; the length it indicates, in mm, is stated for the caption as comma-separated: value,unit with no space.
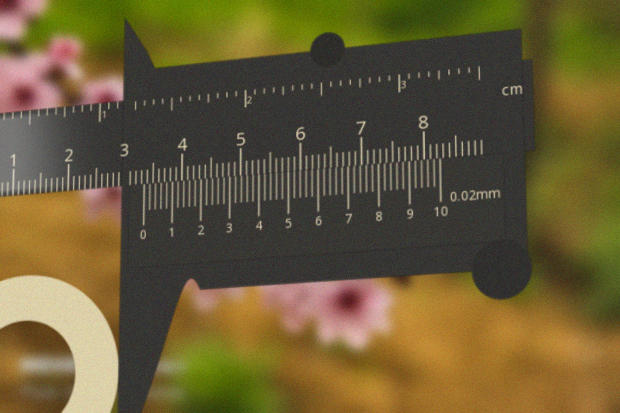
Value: 33.5,mm
